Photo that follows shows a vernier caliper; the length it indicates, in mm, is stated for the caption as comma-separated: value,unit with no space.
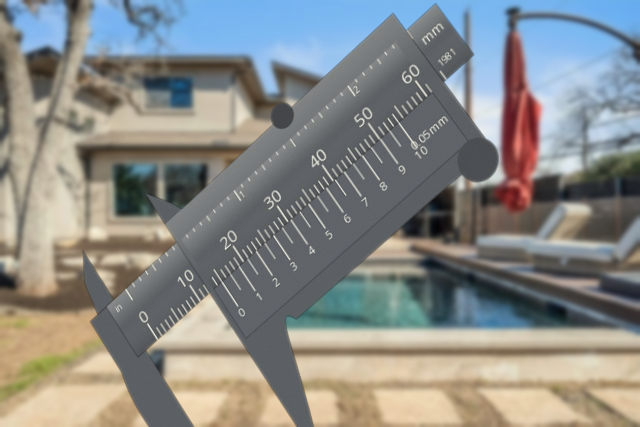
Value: 15.0,mm
